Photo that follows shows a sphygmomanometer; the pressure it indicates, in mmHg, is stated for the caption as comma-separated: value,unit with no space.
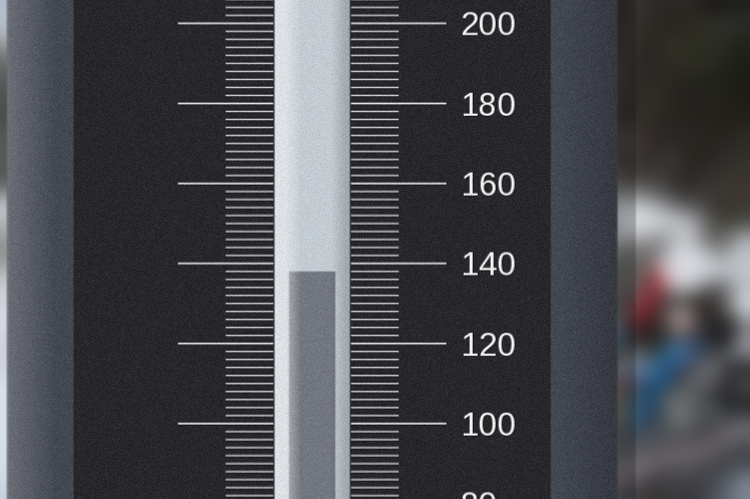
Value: 138,mmHg
